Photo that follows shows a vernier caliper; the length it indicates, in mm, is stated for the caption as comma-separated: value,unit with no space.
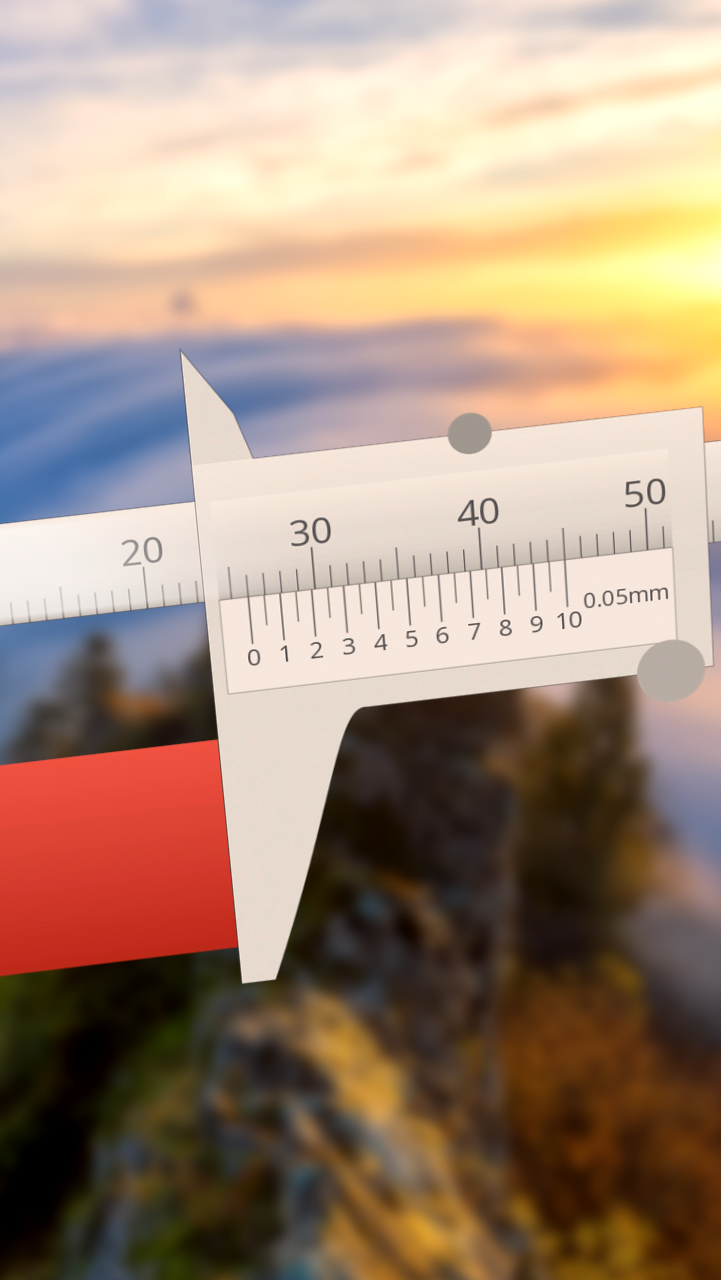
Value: 26.0,mm
